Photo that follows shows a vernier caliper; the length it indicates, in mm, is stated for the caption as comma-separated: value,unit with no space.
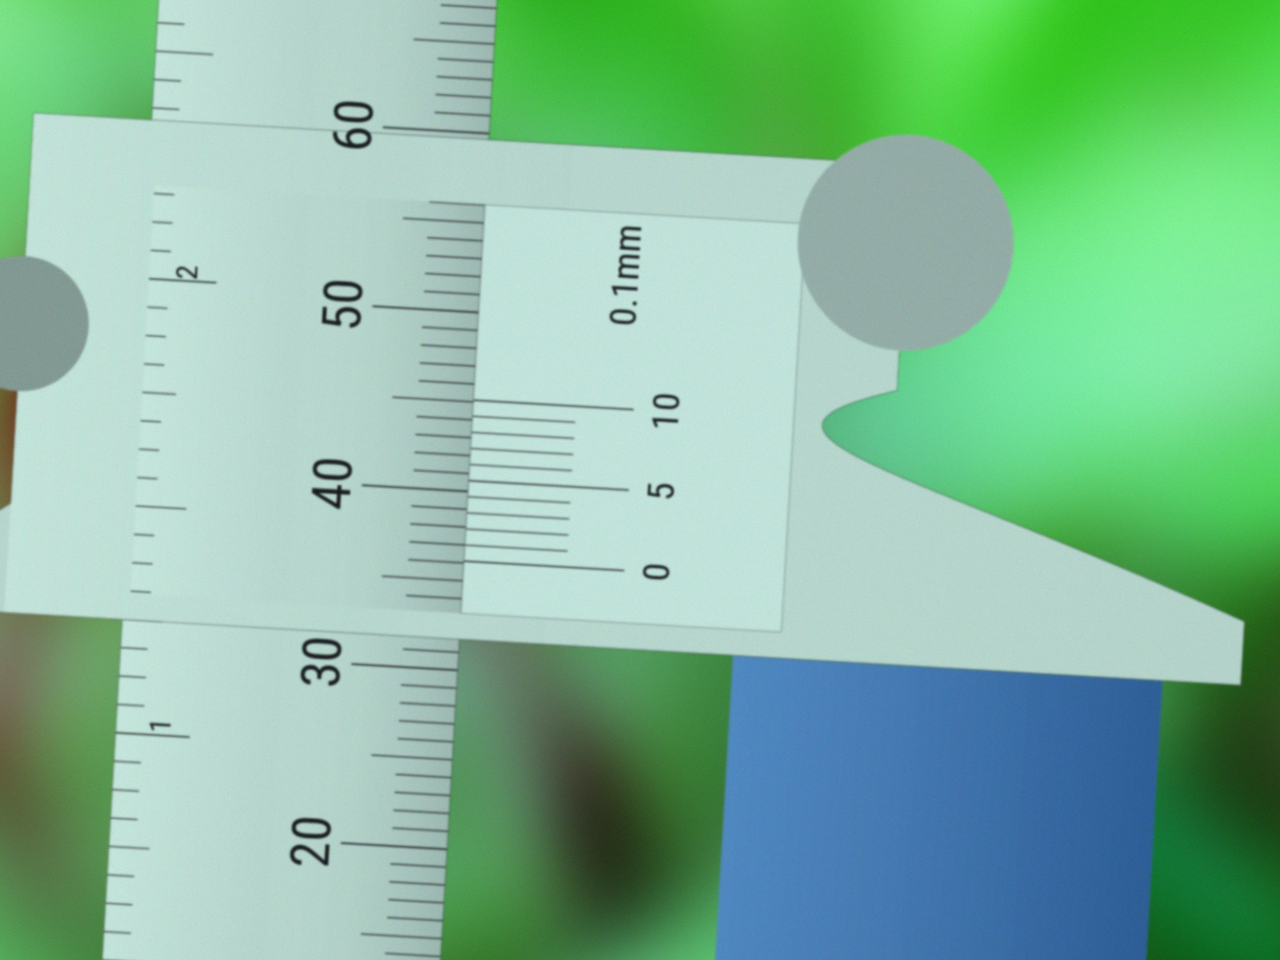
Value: 36.1,mm
